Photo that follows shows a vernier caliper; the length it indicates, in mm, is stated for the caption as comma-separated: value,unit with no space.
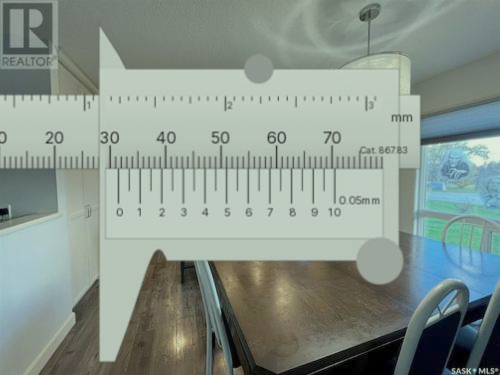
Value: 31.5,mm
